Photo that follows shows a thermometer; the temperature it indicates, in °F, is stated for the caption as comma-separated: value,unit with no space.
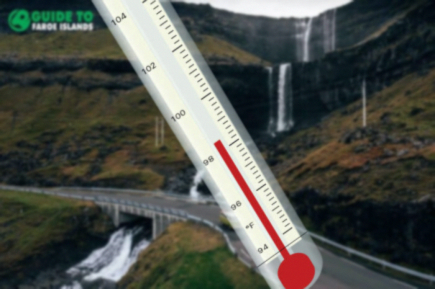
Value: 98.4,°F
